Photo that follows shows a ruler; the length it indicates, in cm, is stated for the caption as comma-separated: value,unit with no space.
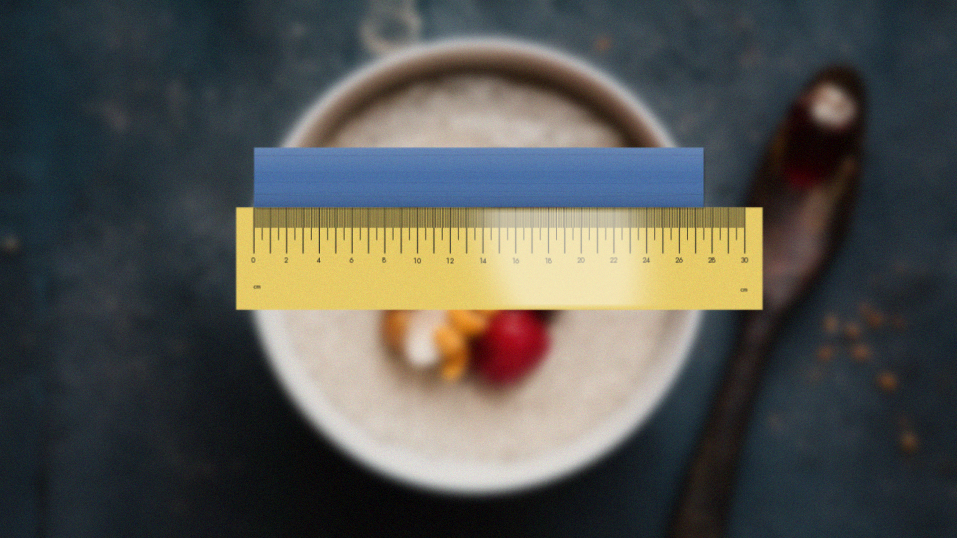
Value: 27.5,cm
